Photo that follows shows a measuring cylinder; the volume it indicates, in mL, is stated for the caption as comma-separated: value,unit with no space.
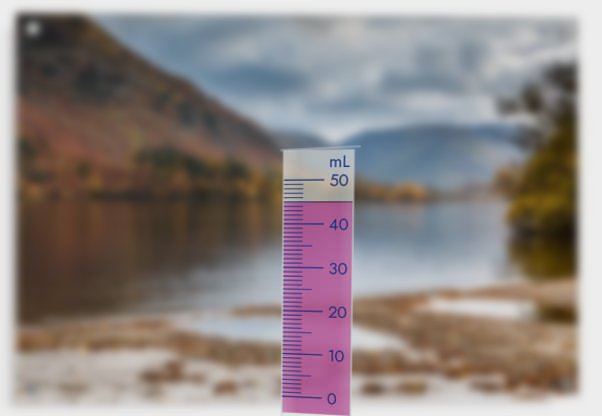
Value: 45,mL
